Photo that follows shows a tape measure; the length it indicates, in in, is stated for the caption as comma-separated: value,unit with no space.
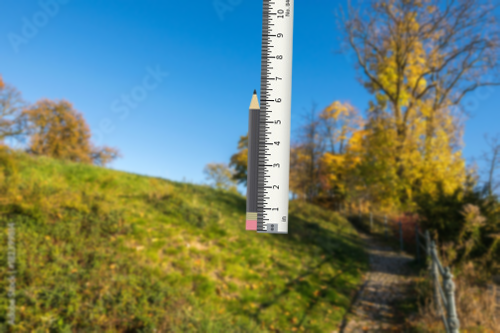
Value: 6.5,in
